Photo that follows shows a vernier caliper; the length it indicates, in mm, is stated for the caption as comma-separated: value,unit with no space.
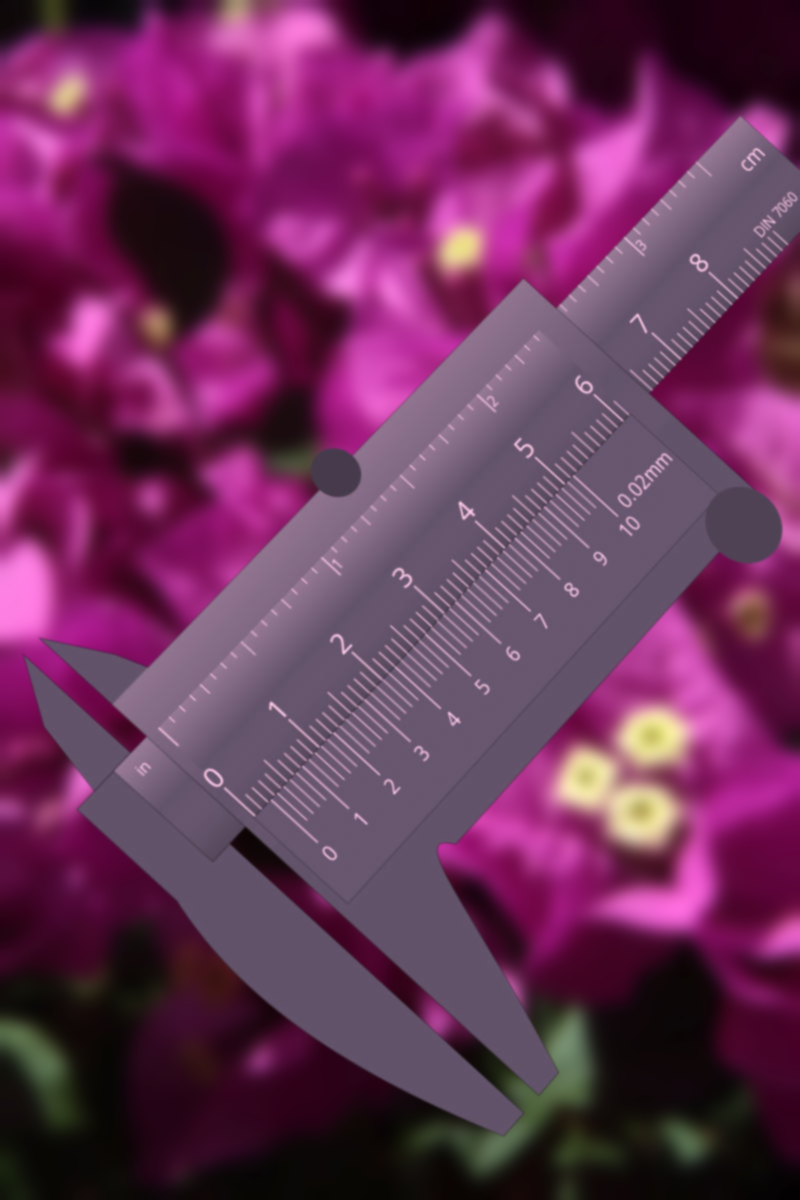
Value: 2.4,mm
